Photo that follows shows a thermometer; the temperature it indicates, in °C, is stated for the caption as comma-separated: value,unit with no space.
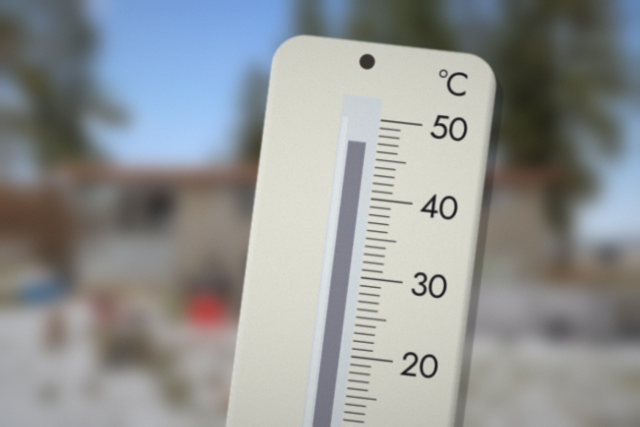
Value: 47,°C
